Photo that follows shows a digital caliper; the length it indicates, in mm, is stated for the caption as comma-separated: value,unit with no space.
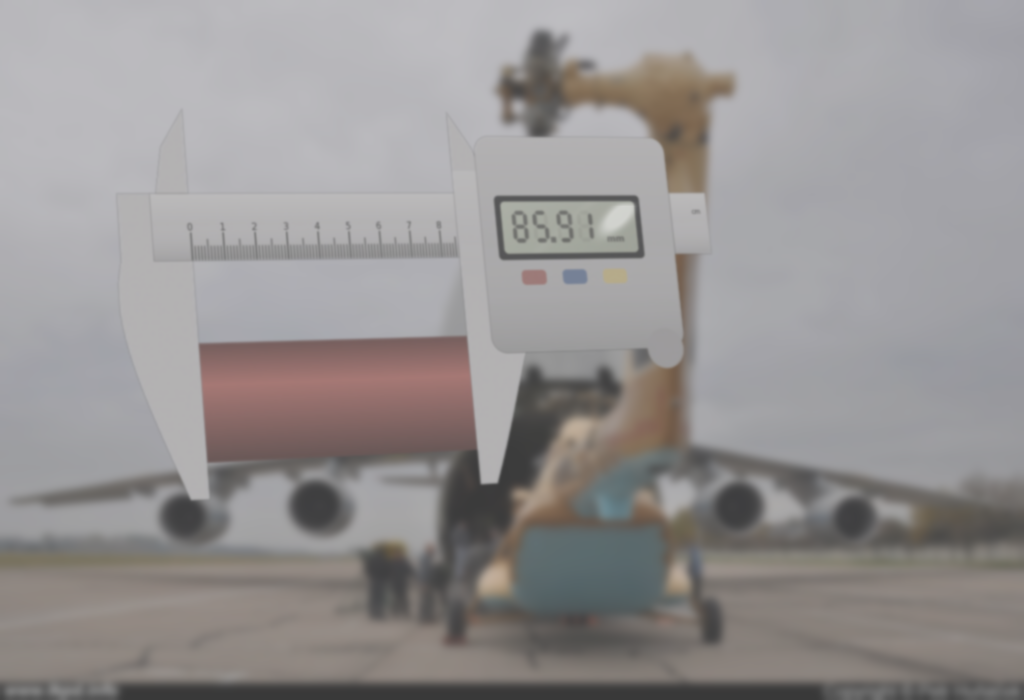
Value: 85.91,mm
